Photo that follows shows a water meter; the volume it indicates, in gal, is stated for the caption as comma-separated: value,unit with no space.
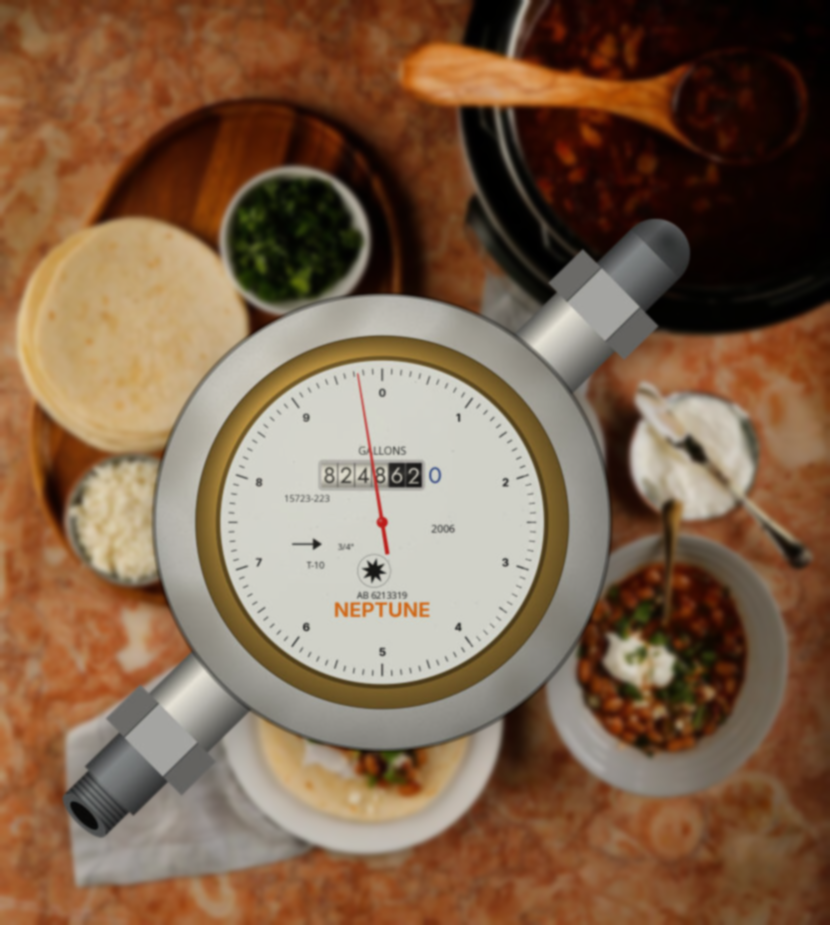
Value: 8248619.7,gal
